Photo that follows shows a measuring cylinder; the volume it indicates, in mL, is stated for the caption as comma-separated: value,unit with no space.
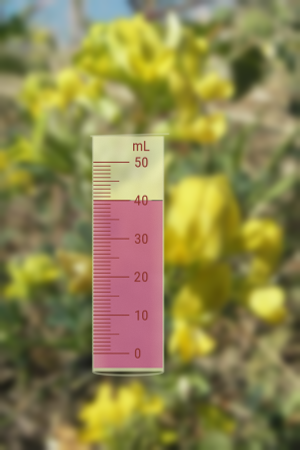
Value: 40,mL
